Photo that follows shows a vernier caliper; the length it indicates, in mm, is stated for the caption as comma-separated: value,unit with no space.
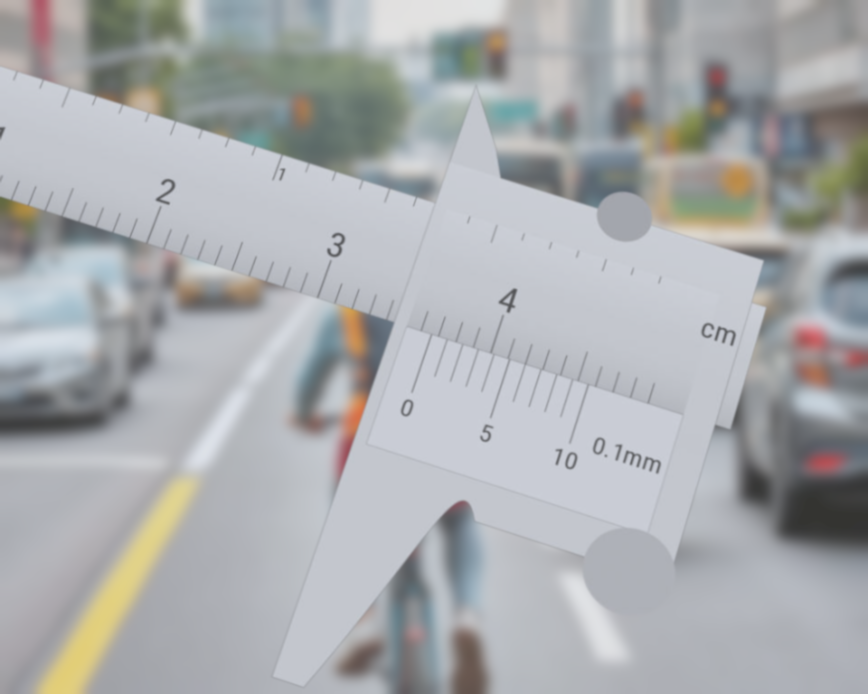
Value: 36.6,mm
